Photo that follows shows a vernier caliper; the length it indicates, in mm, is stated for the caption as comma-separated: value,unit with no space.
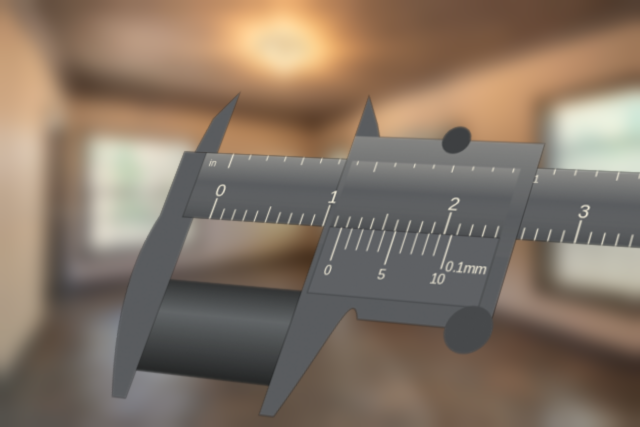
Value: 11.6,mm
